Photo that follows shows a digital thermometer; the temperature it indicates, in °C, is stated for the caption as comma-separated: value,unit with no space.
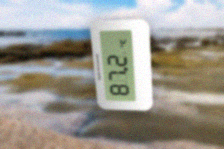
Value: 87.2,°C
